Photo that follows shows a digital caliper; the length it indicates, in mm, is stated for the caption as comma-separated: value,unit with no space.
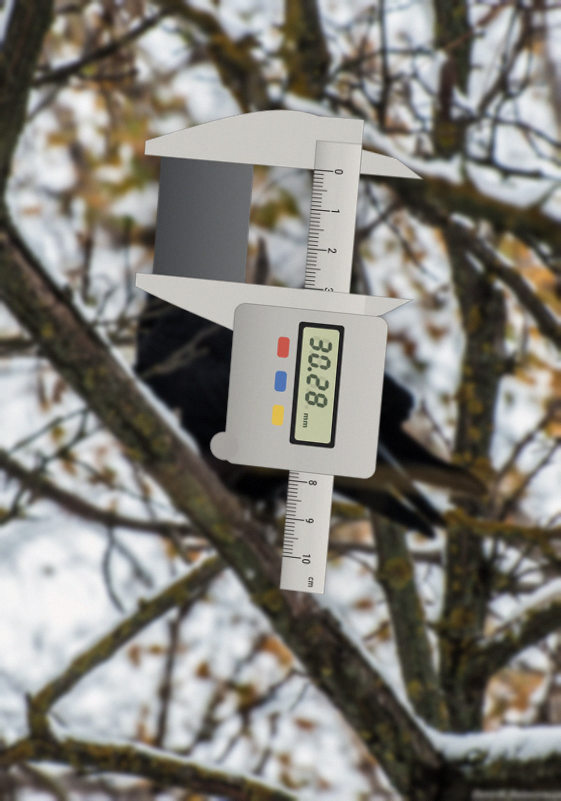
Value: 30.28,mm
